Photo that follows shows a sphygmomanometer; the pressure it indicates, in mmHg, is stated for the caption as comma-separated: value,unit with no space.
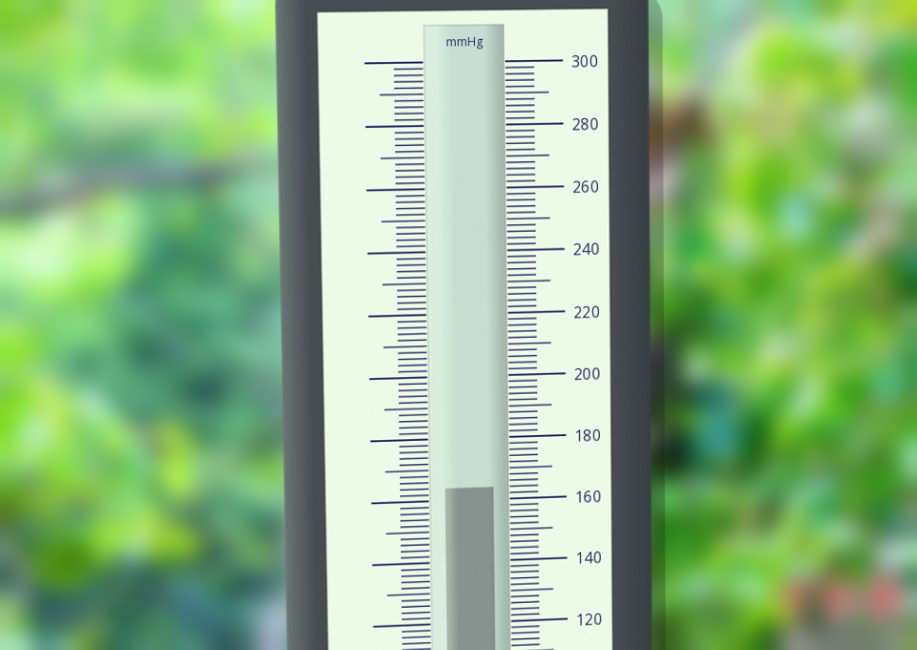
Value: 164,mmHg
